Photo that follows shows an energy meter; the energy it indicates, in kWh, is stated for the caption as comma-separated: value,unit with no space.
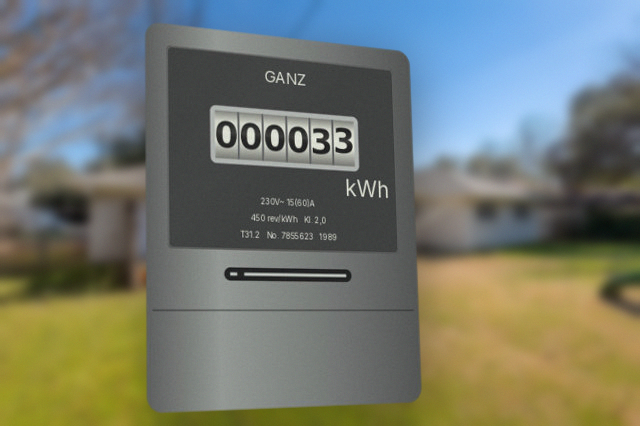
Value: 33,kWh
